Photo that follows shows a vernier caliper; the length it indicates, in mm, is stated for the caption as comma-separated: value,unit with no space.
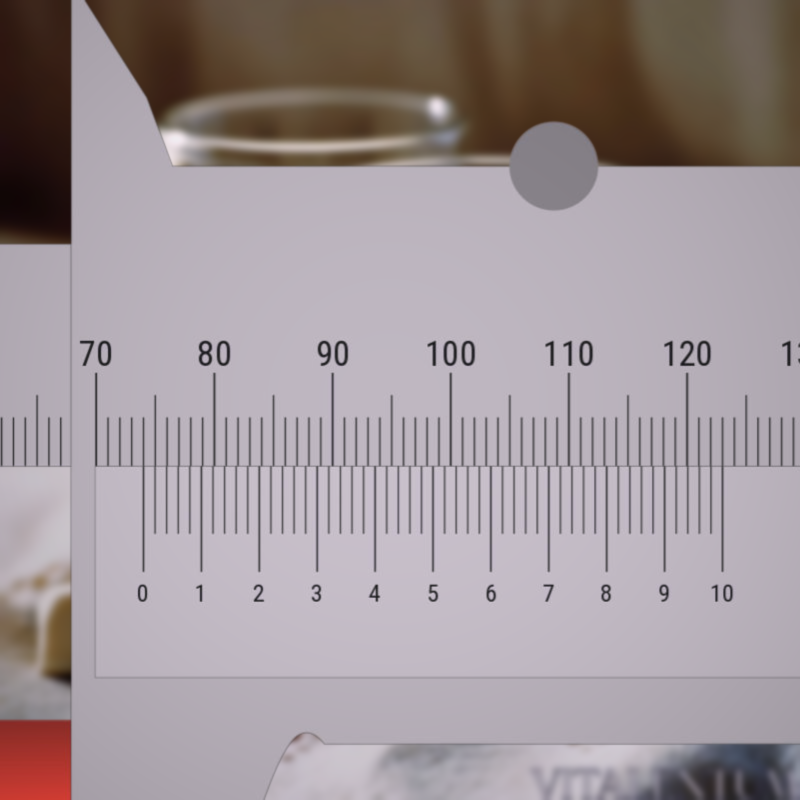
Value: 74.0,mm
